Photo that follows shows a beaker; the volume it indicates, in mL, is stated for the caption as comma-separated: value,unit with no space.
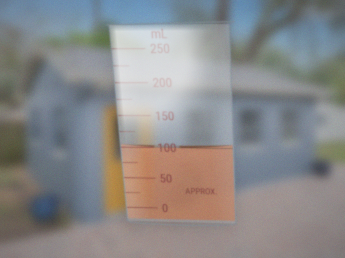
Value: 100,mL
